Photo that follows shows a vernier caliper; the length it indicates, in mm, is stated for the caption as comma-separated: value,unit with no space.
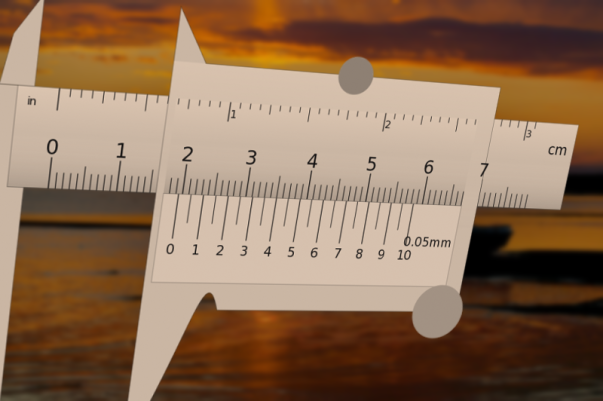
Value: 19.4,mm
